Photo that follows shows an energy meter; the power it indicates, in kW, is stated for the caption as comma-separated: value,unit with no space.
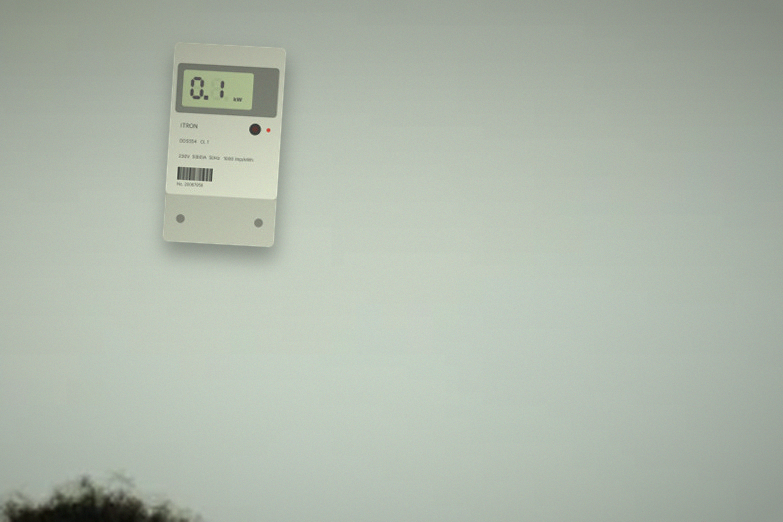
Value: 0.1,kW
